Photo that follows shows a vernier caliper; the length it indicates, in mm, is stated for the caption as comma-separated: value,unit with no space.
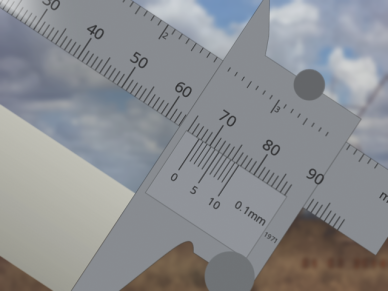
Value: 67.6,mm
